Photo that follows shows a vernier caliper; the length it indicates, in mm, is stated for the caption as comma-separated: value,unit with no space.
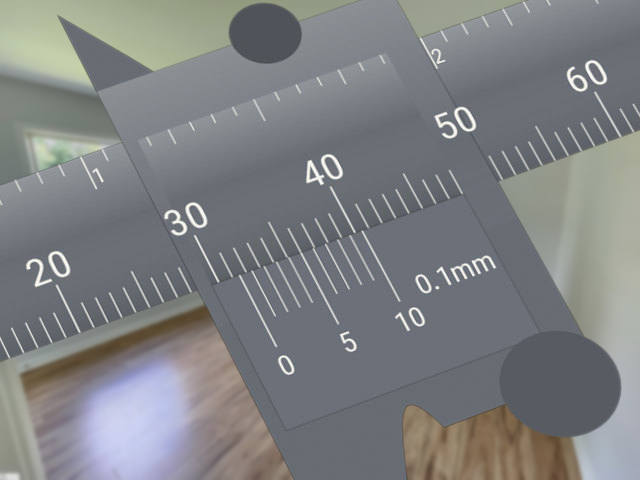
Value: 31.5,mm
